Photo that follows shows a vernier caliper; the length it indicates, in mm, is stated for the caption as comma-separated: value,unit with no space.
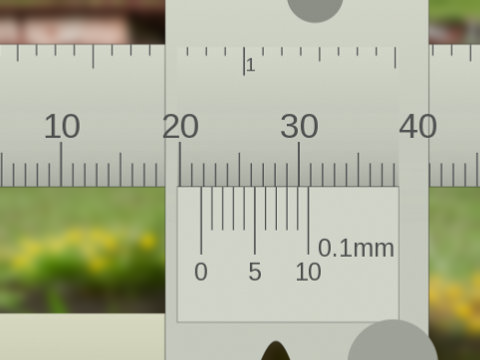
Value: 21.8,mm
